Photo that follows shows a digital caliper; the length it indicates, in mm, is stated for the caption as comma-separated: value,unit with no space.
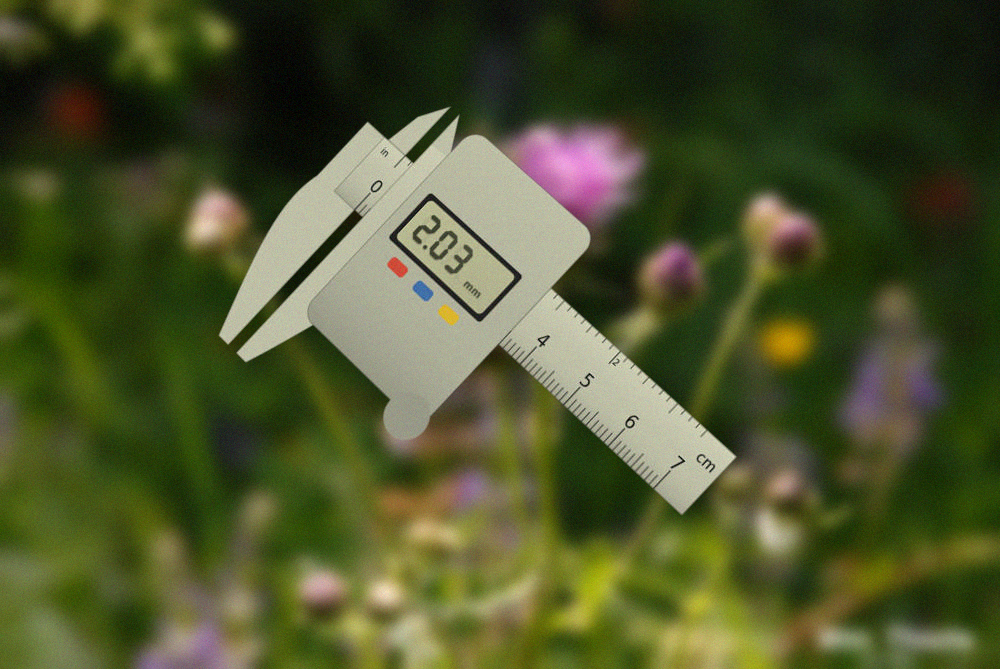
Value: 2.03,mm
